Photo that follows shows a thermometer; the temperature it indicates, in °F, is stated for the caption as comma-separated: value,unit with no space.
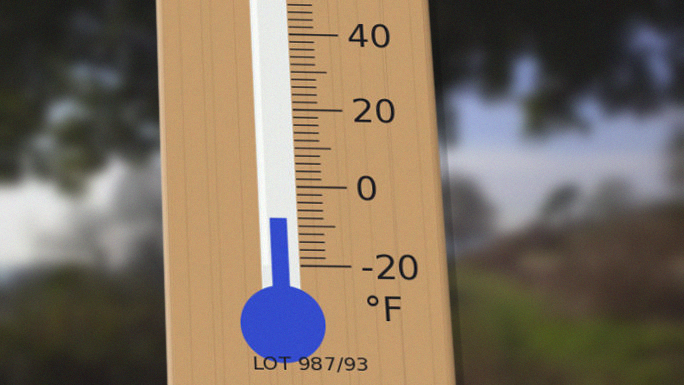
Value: -8,°F
